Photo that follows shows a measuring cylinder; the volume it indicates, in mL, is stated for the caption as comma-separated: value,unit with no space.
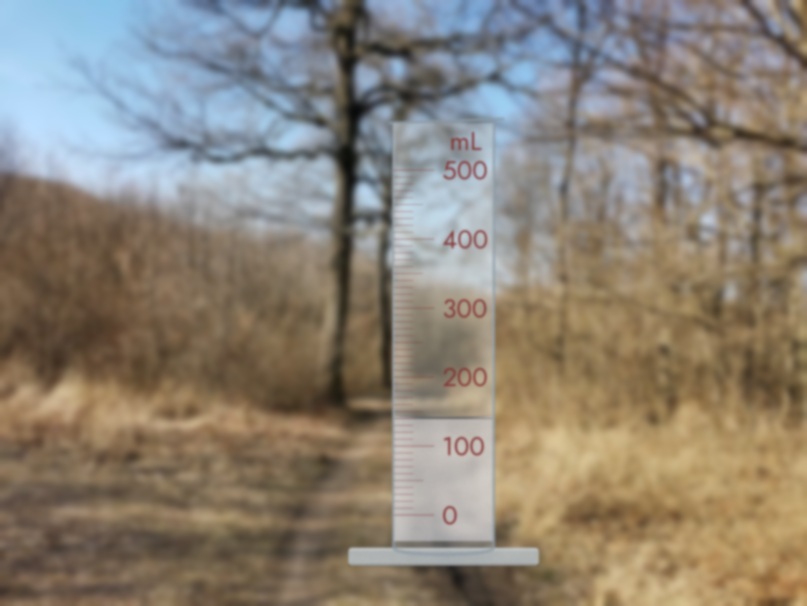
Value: 140,mL
